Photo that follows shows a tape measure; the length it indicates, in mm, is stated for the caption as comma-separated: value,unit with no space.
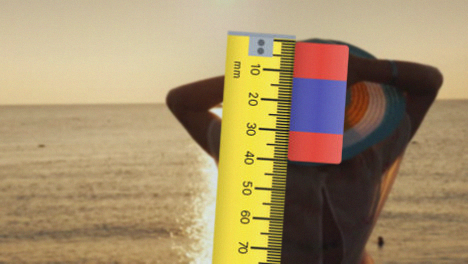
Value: 40,mm
